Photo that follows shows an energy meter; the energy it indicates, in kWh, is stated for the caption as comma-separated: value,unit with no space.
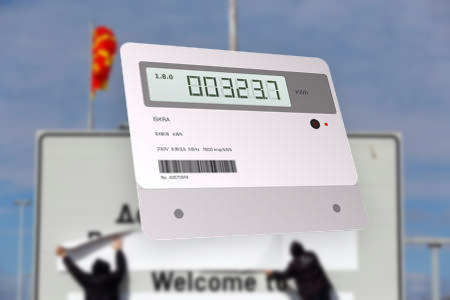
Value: 323.7,kWh
